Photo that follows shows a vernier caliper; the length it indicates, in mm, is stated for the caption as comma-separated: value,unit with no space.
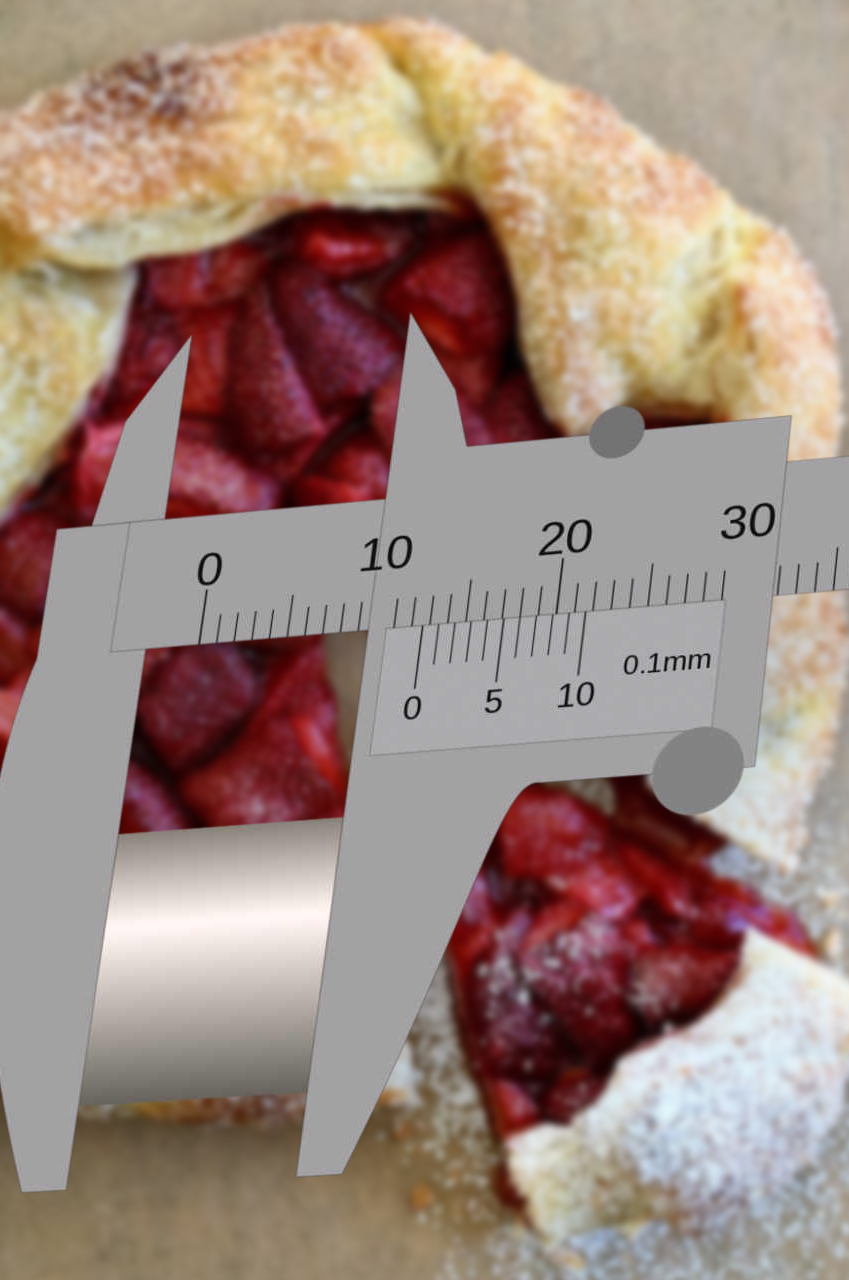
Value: 12.6,mm
